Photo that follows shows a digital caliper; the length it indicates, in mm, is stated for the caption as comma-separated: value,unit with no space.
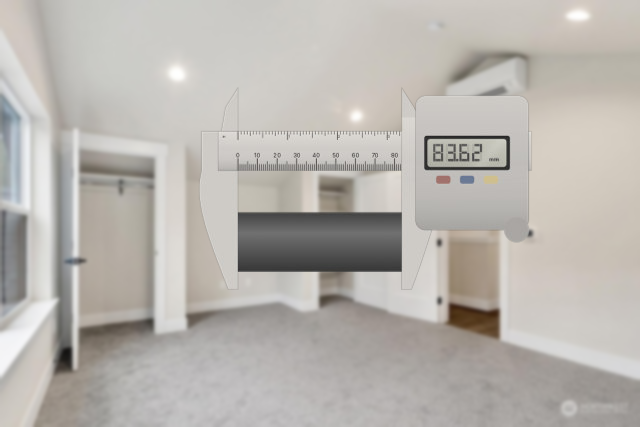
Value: 83.62,mm
